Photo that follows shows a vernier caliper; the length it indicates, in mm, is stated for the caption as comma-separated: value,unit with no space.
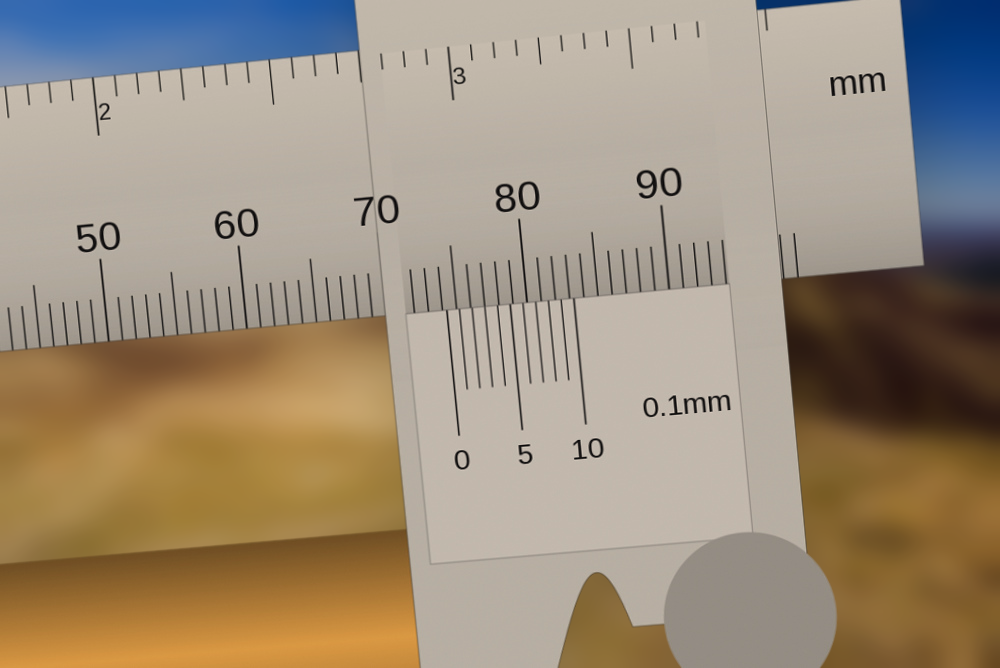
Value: 74.3,mm
